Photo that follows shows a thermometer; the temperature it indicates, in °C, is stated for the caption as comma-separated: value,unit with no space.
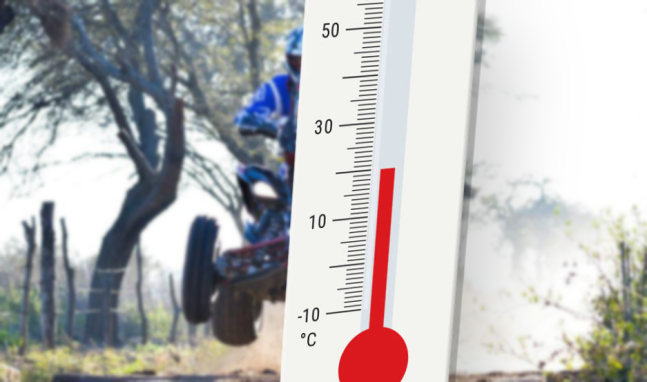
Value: 20,°C
